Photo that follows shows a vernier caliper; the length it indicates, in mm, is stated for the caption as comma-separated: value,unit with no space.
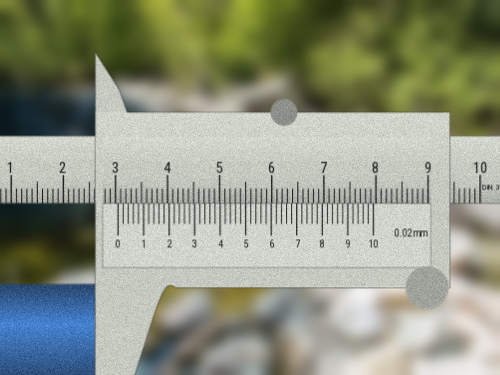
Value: 30.5,mm
